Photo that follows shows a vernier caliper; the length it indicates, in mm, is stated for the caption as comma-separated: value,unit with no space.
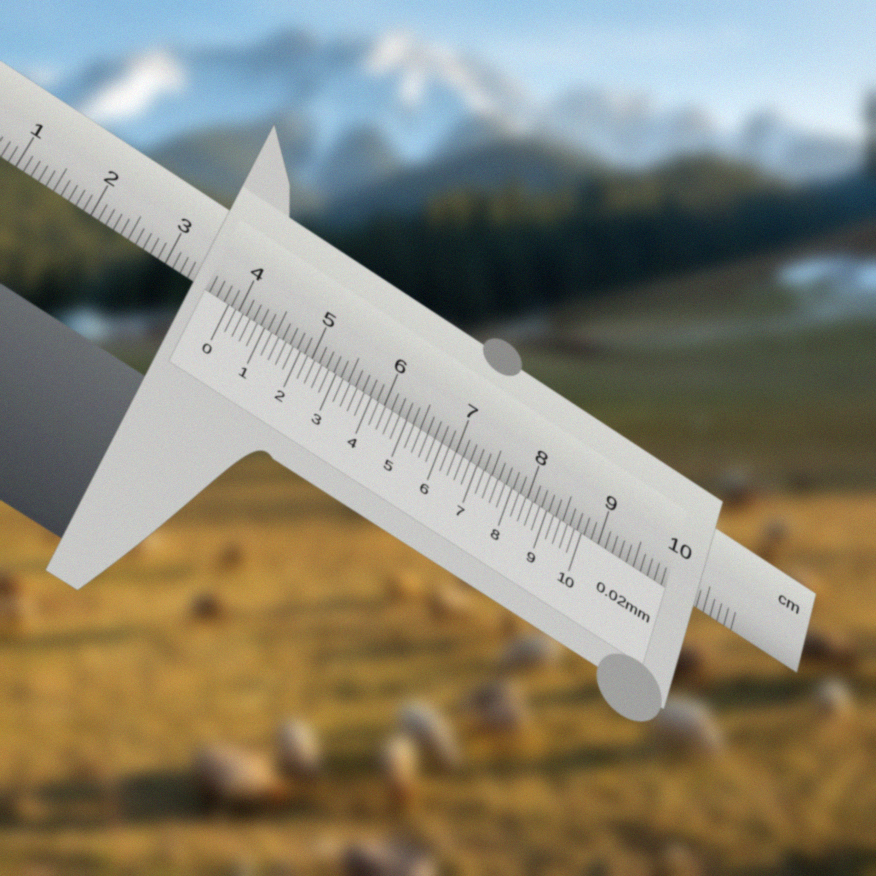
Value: 38.6,mm
